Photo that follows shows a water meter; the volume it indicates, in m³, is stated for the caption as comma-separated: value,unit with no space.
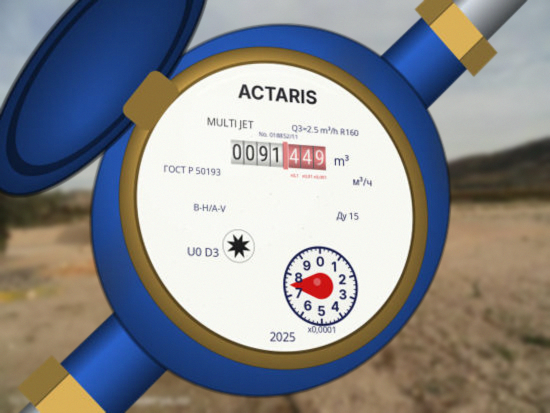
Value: 91.4497,m³
